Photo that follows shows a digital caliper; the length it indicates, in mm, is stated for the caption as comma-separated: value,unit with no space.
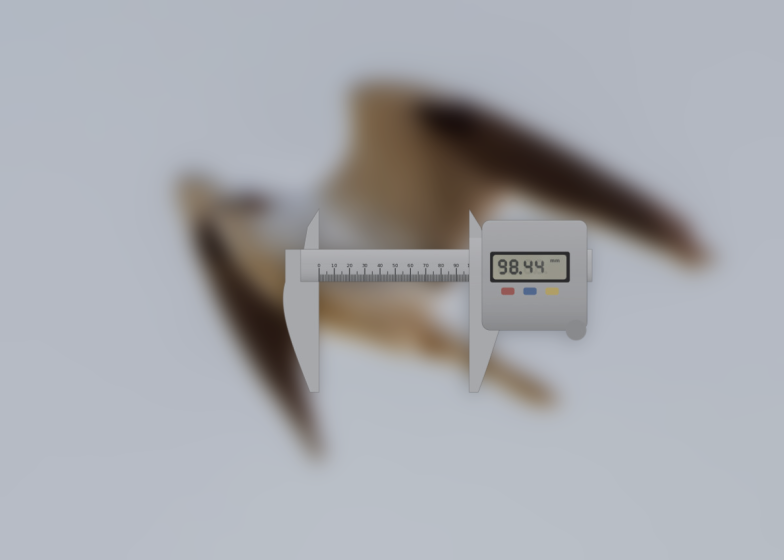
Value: 98.44,mm
